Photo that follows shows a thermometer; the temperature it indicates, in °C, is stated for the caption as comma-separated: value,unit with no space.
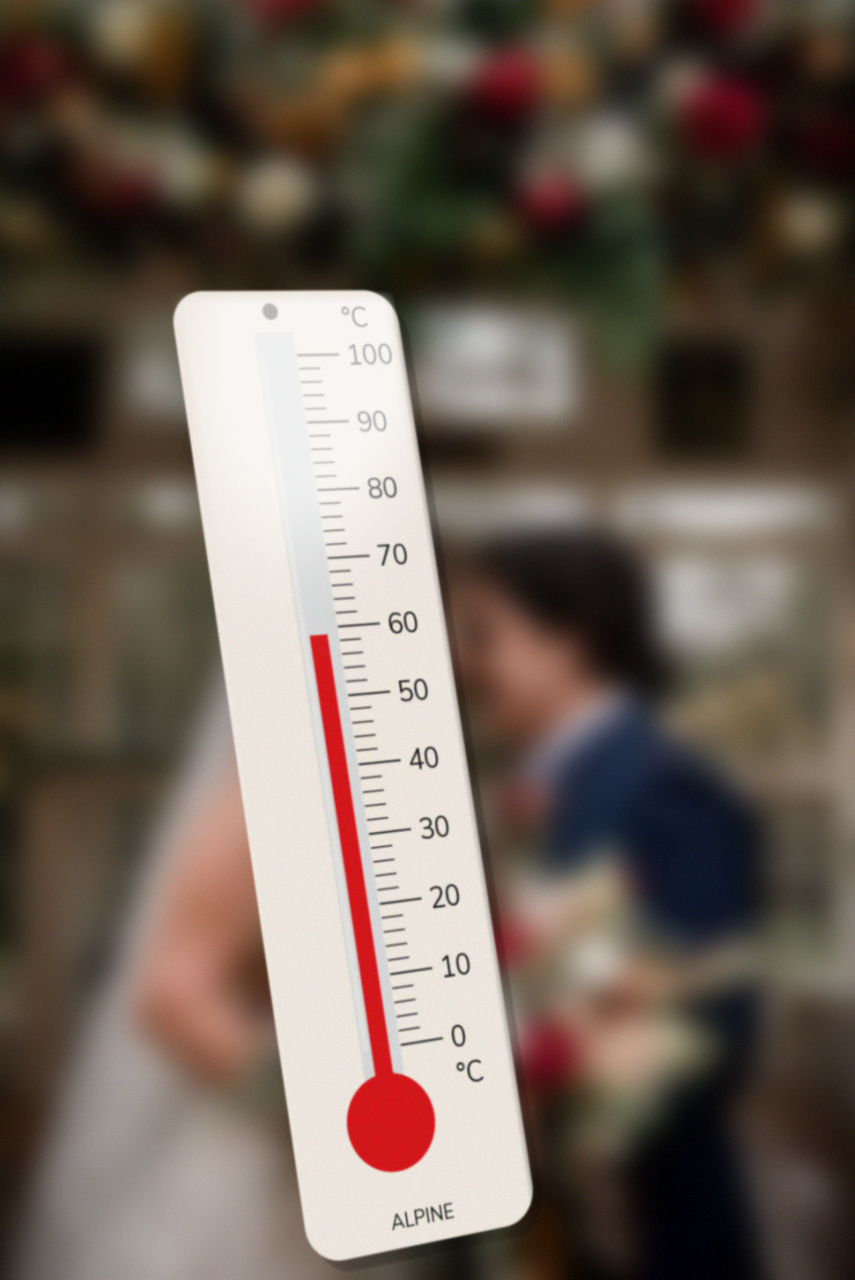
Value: 59,°C
